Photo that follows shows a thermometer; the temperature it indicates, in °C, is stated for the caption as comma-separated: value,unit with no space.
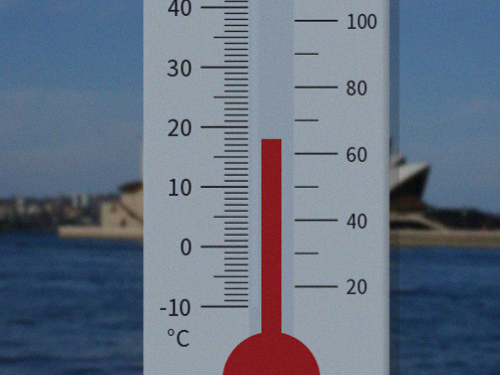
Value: 18,°C
